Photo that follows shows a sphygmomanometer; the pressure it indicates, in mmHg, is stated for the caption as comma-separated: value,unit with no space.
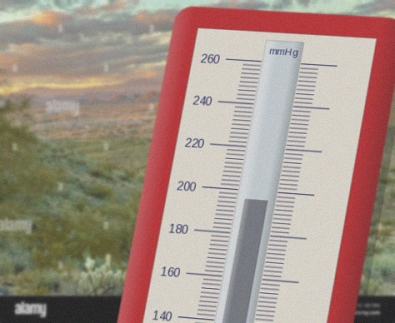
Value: 196,mmHg
